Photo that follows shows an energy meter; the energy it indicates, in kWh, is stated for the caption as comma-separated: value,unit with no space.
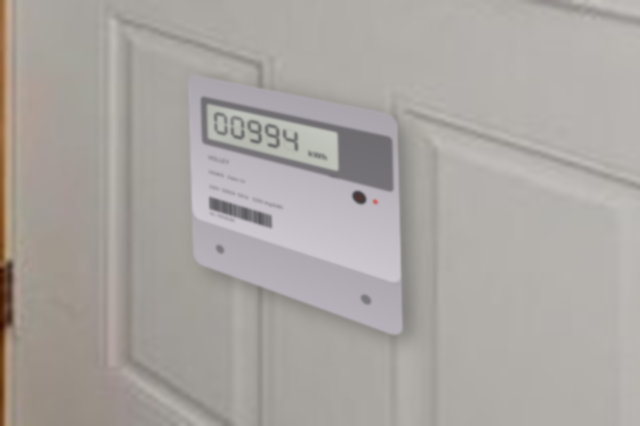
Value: 994,kWh
